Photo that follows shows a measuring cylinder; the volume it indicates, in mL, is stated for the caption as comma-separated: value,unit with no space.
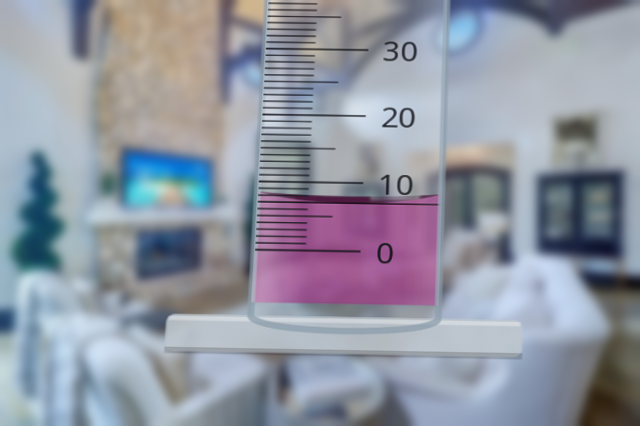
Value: 7,mL
